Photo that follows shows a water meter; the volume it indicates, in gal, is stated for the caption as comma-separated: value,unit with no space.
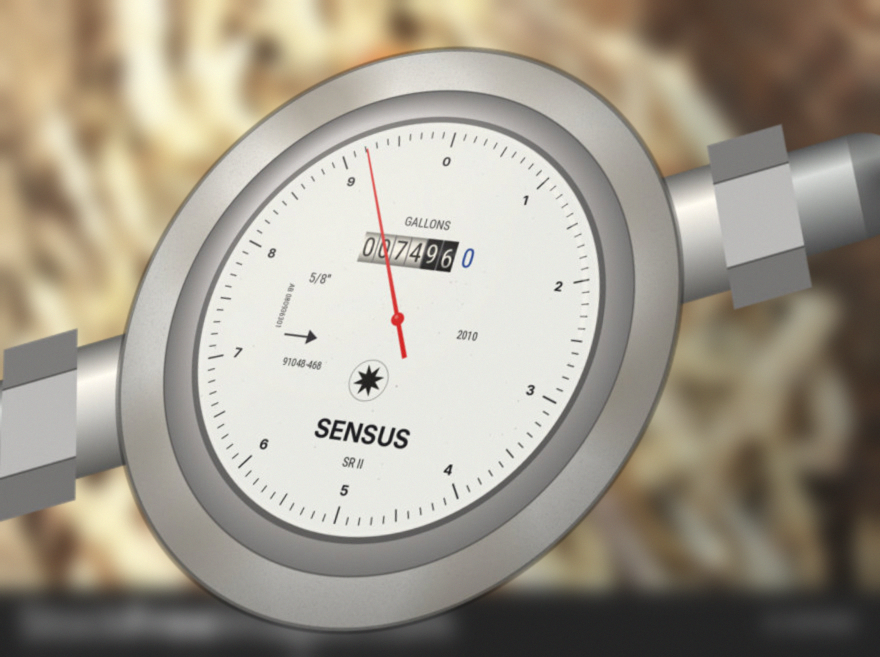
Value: 74959.2,gal
